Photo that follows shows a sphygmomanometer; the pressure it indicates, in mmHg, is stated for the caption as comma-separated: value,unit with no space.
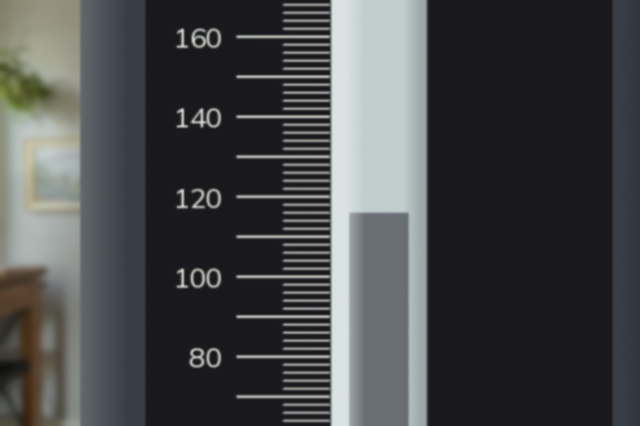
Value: 116,mmHg
